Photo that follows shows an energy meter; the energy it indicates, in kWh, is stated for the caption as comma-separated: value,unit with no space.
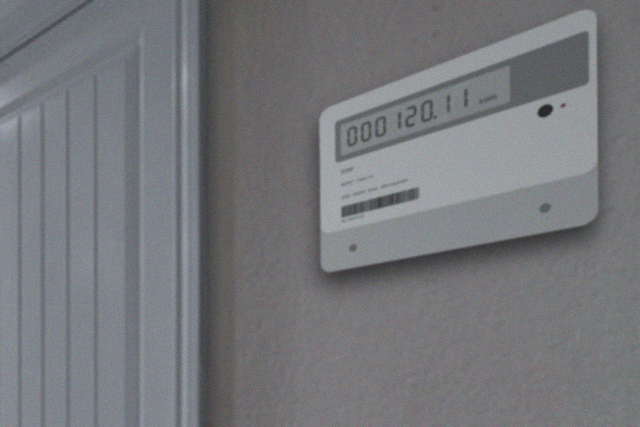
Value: 120.11,kWh
